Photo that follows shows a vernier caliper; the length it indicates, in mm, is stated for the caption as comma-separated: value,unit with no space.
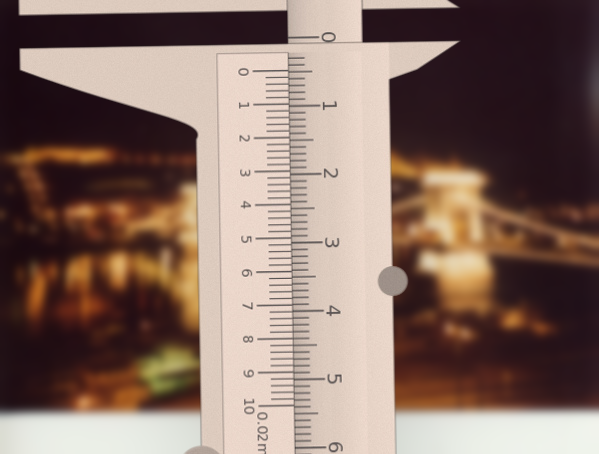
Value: 4.8,mm
